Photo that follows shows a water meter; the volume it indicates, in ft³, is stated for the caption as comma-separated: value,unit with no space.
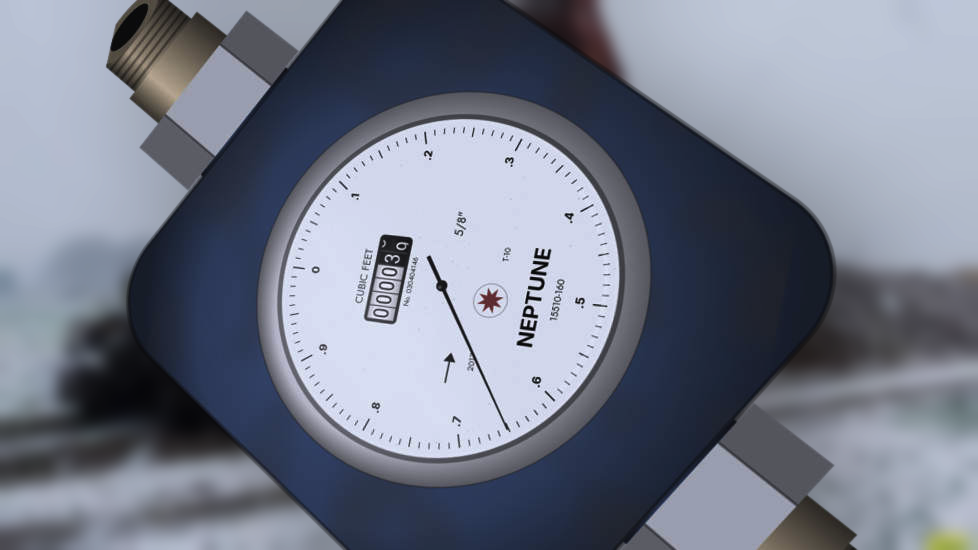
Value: 38.65,ft³
